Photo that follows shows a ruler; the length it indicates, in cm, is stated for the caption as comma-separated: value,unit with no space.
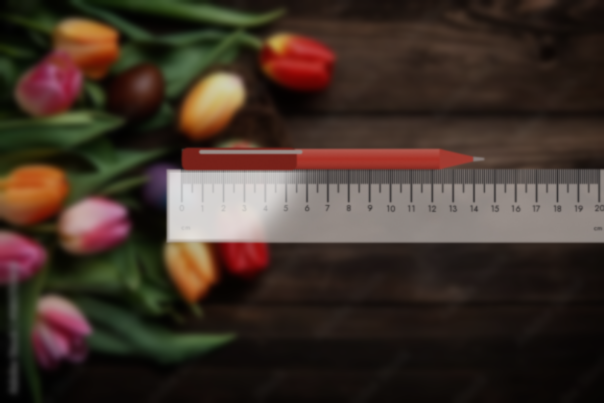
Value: 14.5,cm
